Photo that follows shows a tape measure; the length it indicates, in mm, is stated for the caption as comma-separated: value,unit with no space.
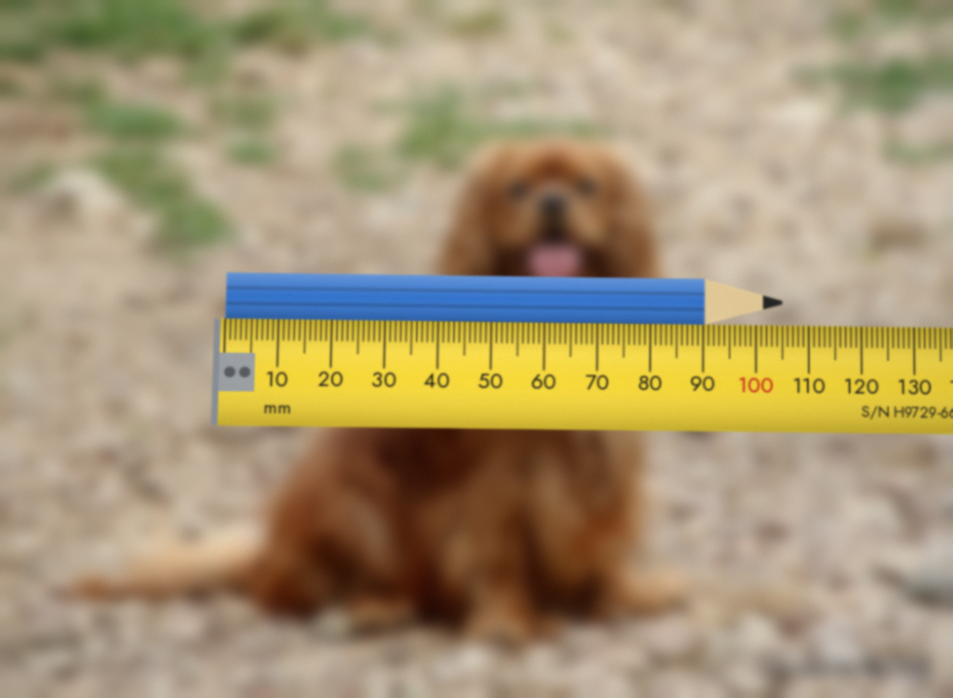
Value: 105,mm
